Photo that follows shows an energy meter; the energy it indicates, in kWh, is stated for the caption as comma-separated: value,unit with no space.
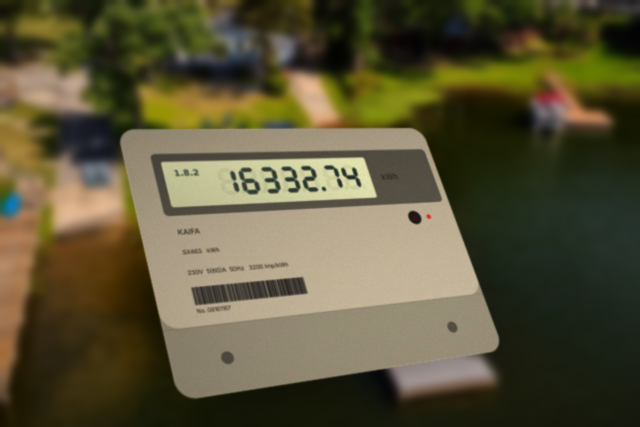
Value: 16332.74,kWh
